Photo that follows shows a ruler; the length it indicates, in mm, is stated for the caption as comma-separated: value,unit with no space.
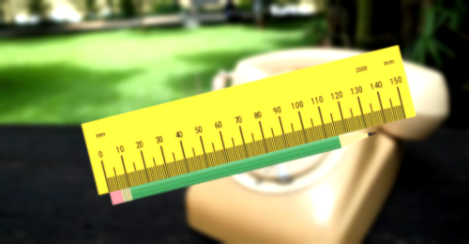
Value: 135,mm
